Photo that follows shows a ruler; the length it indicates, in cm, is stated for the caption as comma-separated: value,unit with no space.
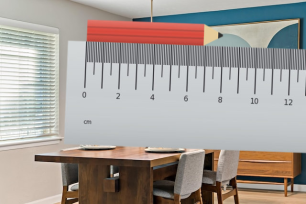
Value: 8,cm
